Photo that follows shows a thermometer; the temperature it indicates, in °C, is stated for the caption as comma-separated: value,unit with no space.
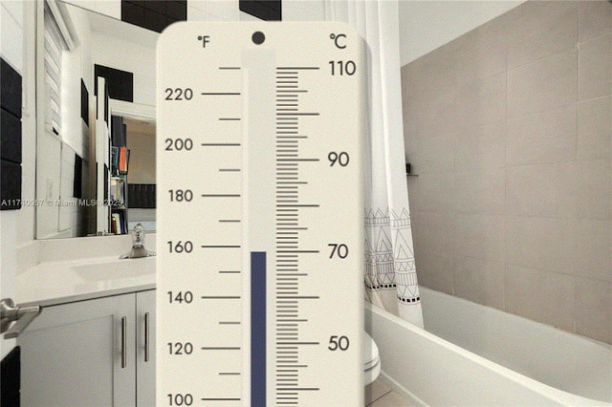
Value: 70,°C
